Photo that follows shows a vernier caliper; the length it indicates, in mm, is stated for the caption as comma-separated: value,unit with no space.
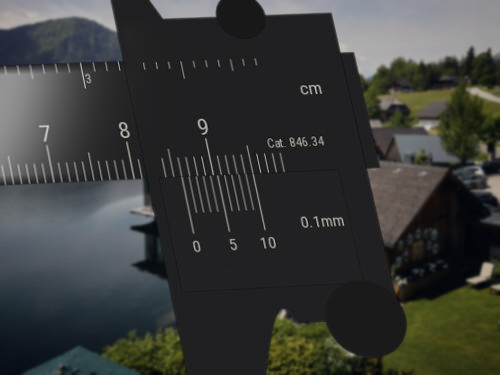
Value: 86.0,mm
